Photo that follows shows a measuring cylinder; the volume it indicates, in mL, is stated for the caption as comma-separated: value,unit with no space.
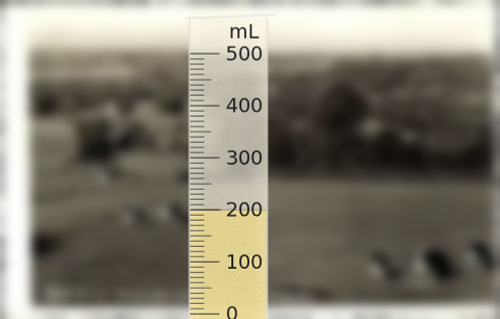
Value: 200,mL
